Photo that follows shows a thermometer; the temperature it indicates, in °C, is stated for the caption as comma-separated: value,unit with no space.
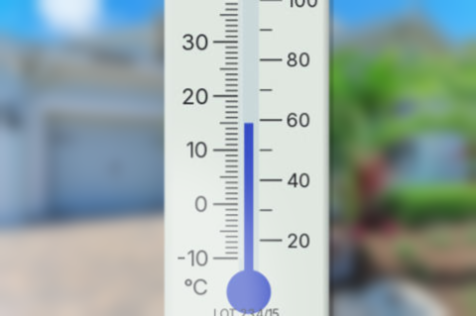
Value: 15,°C
